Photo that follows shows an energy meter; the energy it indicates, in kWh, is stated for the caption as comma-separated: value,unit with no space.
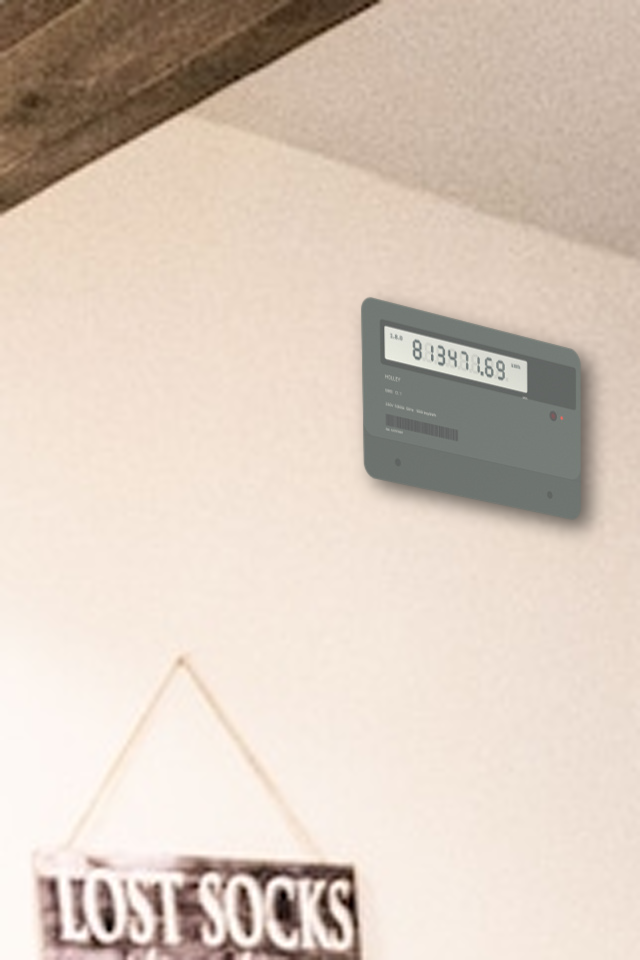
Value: 813471.69,kWh
